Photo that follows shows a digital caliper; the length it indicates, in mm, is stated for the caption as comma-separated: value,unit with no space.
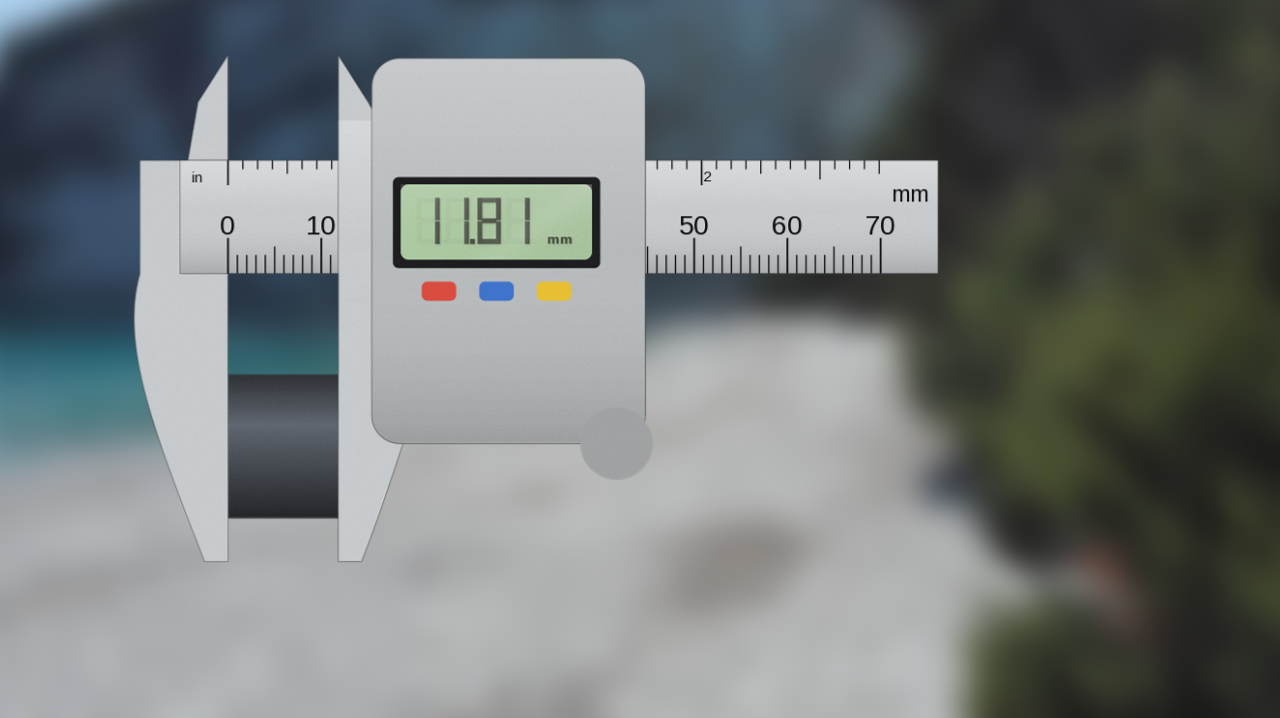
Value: 11.81,mm
